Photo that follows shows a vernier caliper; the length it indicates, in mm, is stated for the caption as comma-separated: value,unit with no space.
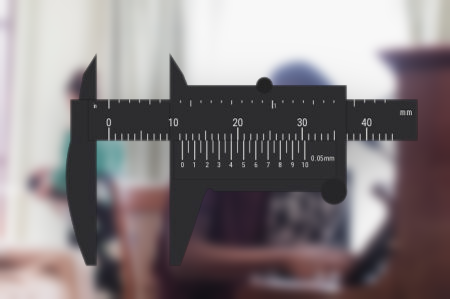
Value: 11.4,mm
